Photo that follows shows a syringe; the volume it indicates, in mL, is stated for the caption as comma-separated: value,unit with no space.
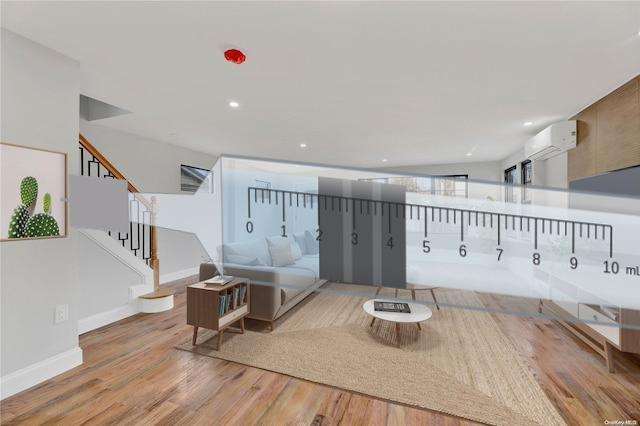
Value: 2,mL
